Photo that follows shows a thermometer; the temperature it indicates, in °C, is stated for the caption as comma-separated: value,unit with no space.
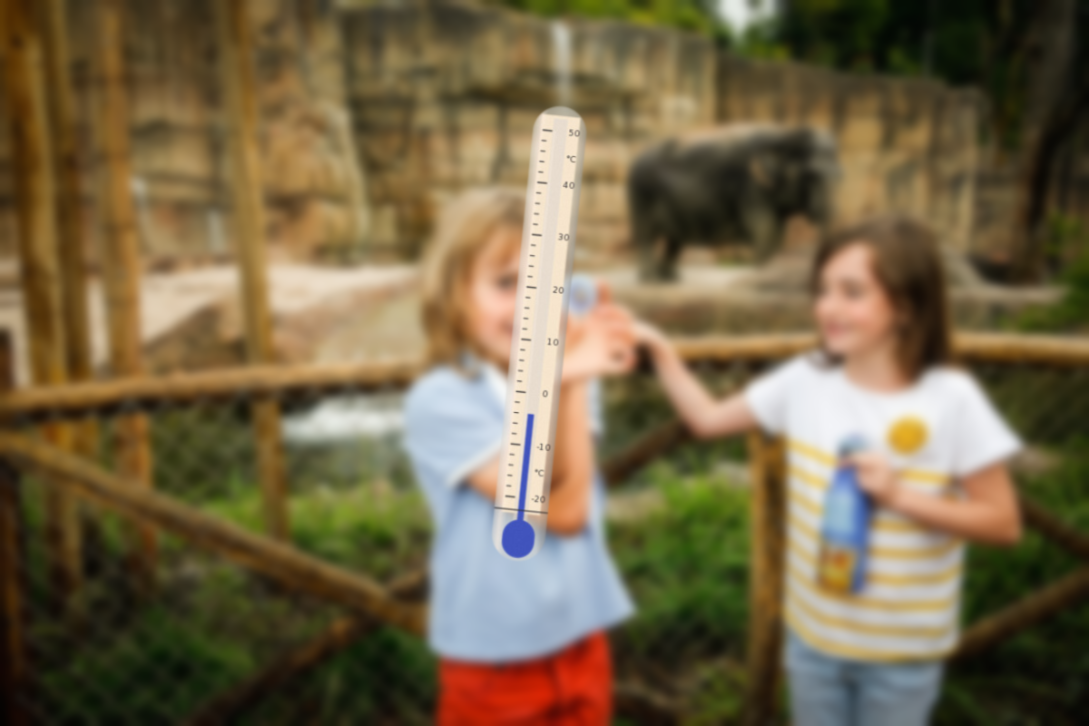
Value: -4,°C
